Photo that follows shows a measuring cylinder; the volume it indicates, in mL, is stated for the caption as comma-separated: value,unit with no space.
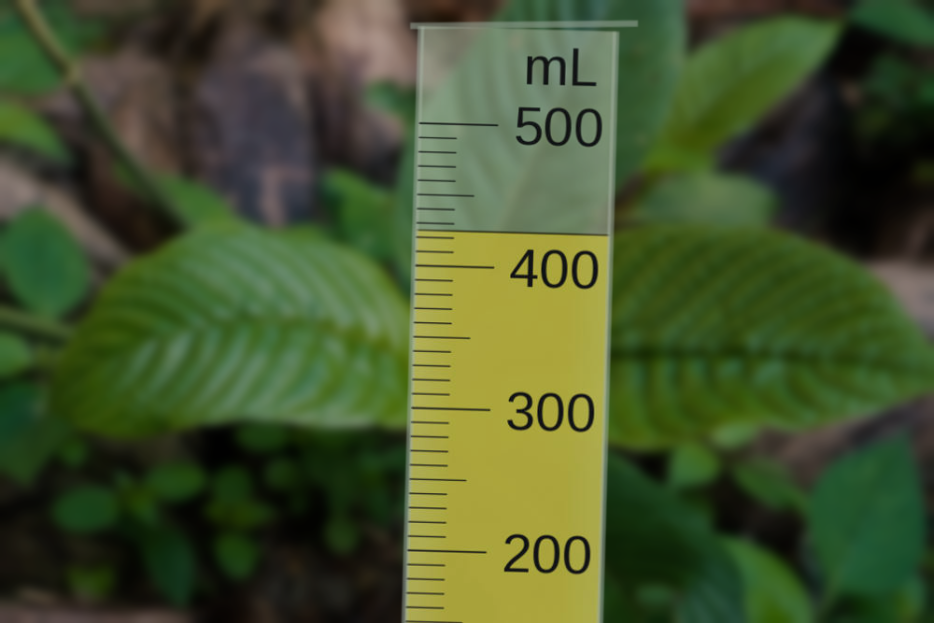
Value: 425,mL
